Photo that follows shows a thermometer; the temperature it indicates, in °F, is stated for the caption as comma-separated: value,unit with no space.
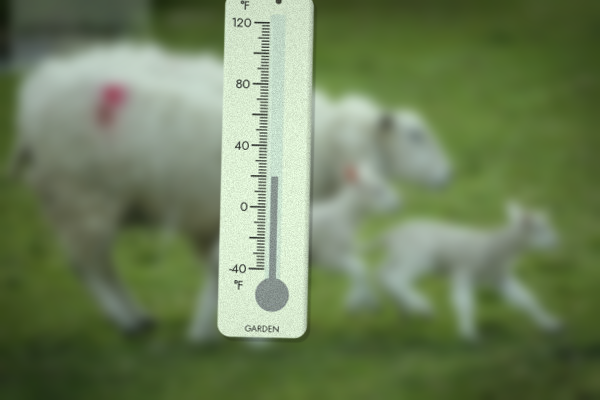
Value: 20,°F
